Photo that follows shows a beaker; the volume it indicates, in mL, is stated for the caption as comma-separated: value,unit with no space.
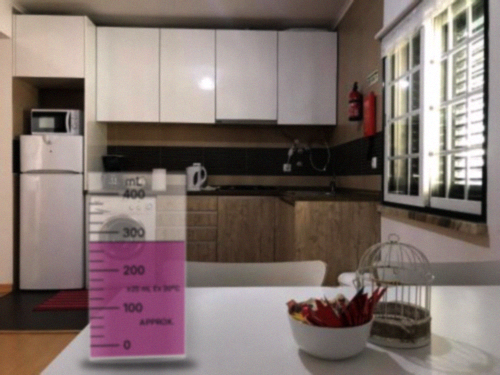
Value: 275,mL
